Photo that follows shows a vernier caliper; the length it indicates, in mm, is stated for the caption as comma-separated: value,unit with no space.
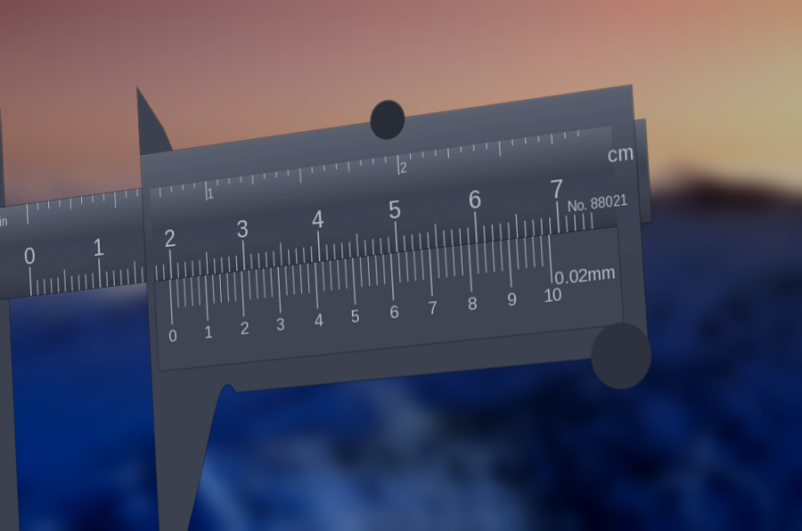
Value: 19.8,mm
